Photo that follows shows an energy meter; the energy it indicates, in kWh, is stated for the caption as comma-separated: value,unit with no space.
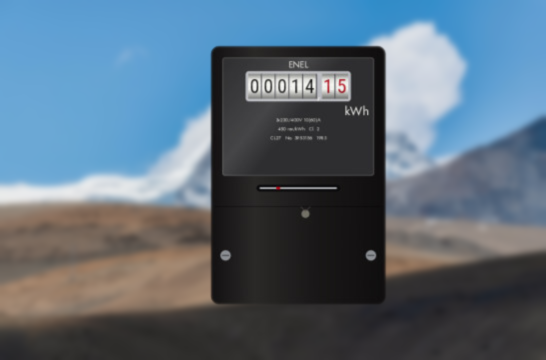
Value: 14.15,kWh
